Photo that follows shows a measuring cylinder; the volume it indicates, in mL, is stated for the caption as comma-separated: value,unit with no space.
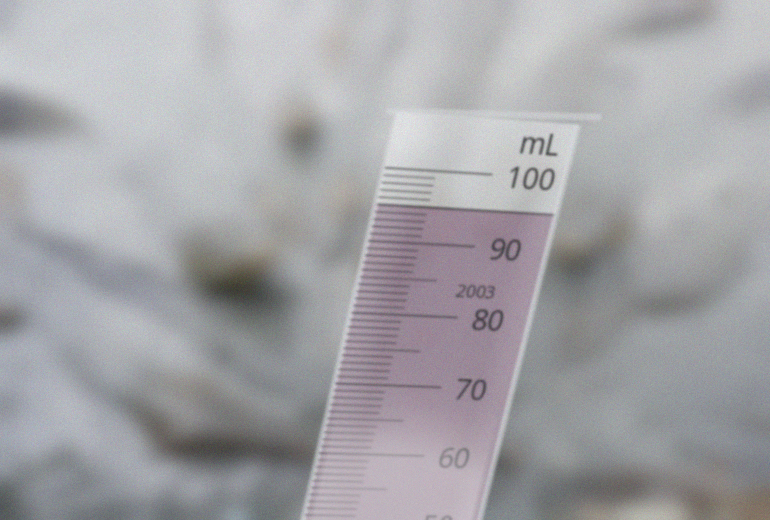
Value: 95,mL
